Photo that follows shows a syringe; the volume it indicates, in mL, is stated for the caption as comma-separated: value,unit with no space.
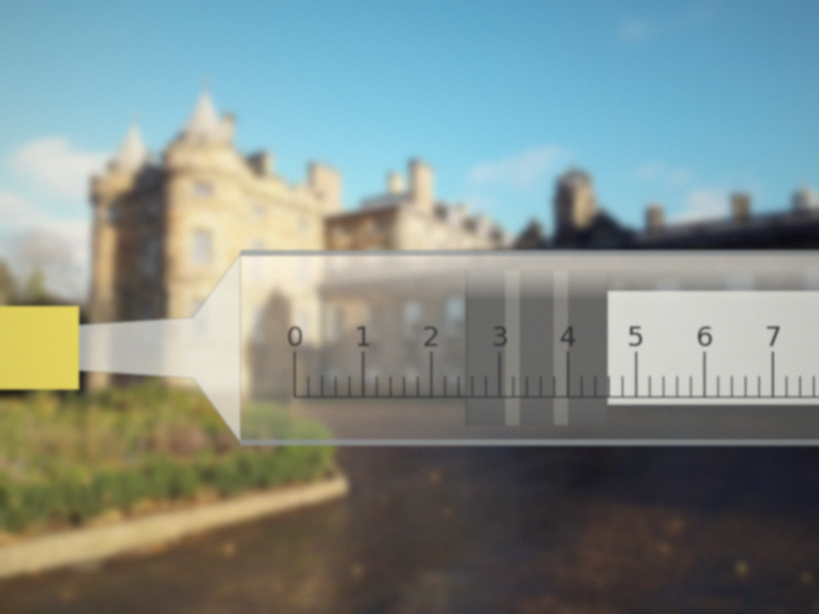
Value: 2.5,mL
